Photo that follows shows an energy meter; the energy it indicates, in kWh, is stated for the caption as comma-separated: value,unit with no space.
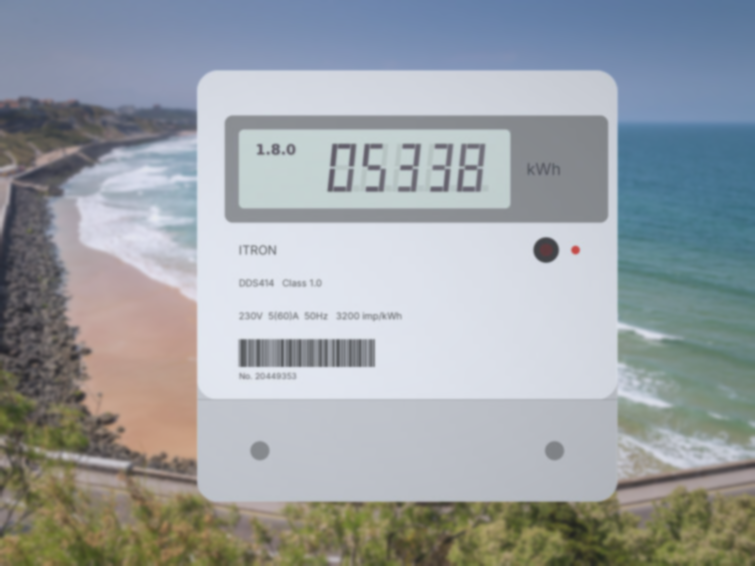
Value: 5338,kWh
